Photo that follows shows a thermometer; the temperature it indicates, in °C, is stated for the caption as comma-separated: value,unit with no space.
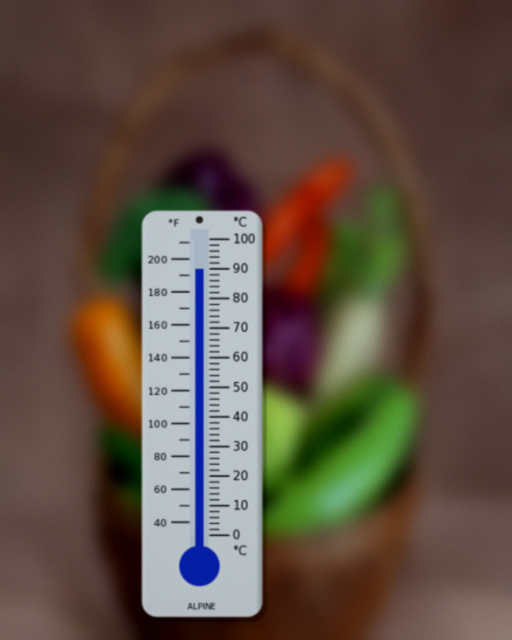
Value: 90,°C
